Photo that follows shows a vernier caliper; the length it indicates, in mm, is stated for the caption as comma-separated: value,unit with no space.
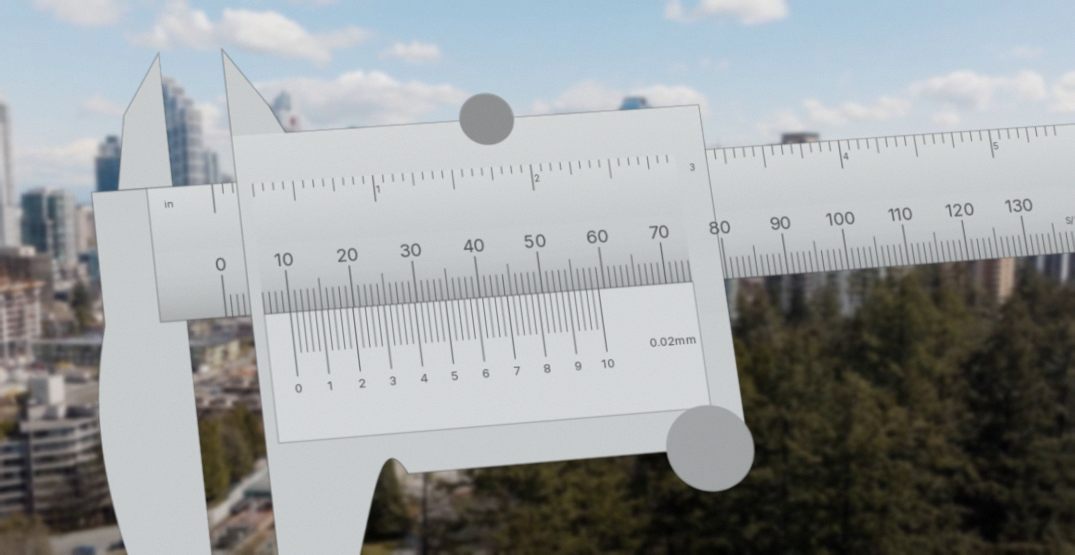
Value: 10.0,mm
